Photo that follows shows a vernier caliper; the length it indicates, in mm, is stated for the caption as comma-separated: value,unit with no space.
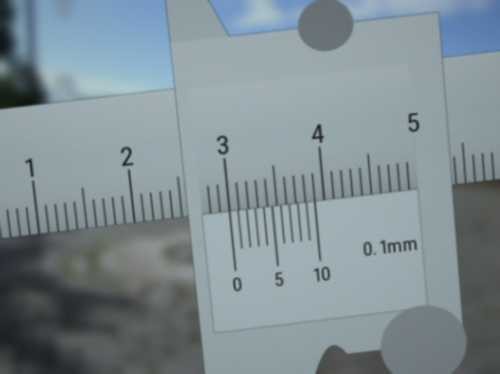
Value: 30.0,mm
